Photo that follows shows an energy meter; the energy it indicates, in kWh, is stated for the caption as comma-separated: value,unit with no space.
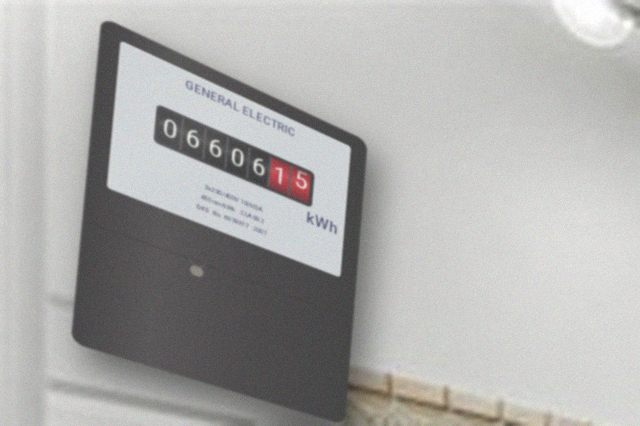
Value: 6606.15,kWh
